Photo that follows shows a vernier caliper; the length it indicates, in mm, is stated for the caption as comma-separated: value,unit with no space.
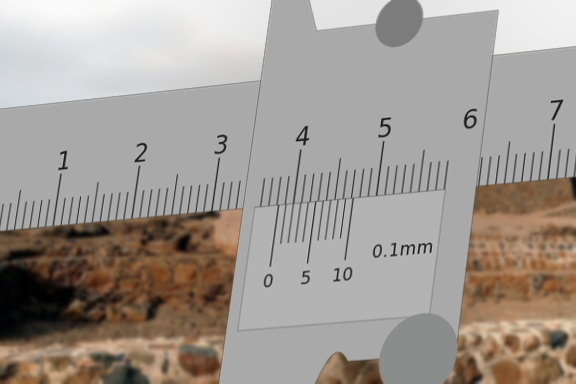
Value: 38.2,mm
